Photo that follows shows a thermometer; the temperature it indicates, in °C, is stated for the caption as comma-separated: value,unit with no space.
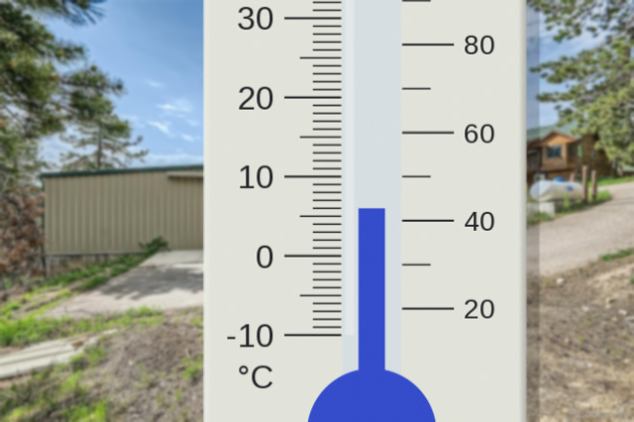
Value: 6,°C
